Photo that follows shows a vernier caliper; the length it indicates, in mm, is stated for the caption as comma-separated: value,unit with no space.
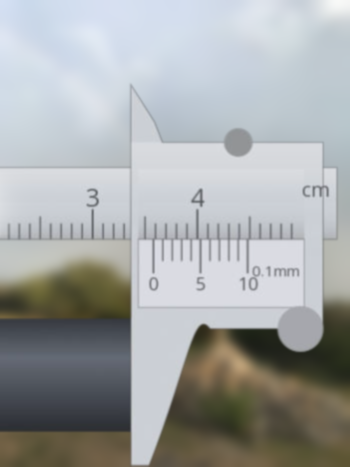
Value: 35.8,mm
